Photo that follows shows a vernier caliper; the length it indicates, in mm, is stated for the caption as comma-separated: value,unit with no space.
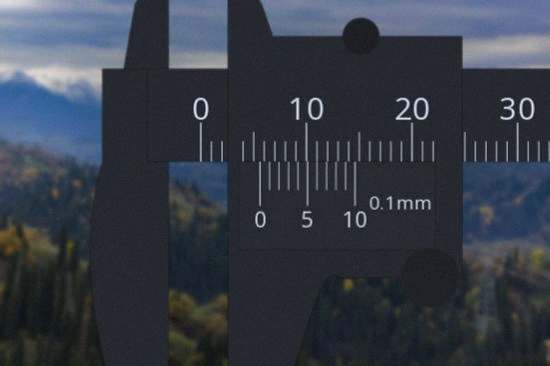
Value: 5.6,mm
